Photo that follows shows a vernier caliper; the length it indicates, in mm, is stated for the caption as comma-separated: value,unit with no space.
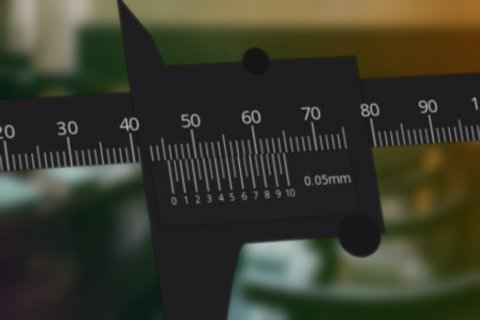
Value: 45.5,mm
